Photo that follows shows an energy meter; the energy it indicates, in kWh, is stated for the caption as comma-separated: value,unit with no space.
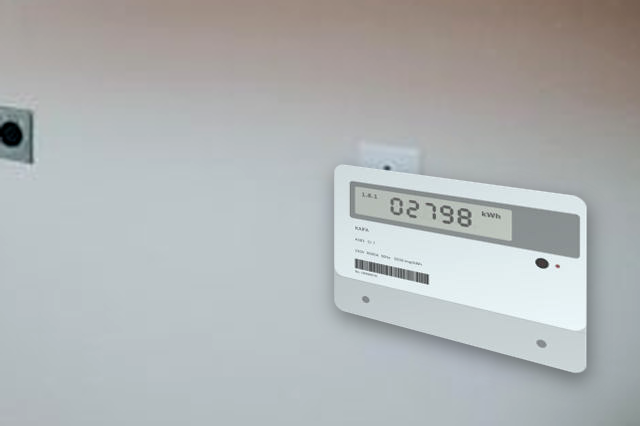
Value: 2798,kWh
